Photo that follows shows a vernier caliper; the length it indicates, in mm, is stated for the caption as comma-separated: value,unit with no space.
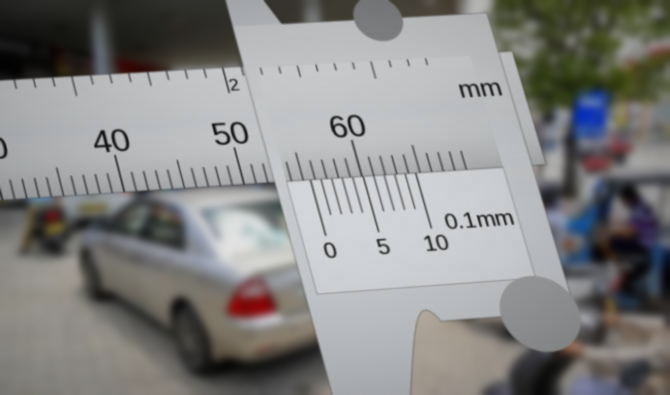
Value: 55.6,mm
